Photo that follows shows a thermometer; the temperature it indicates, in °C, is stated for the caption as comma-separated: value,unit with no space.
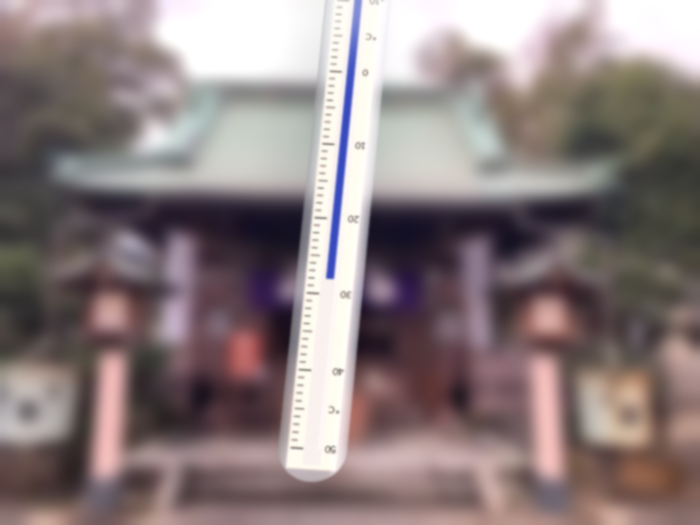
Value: 28,°C
